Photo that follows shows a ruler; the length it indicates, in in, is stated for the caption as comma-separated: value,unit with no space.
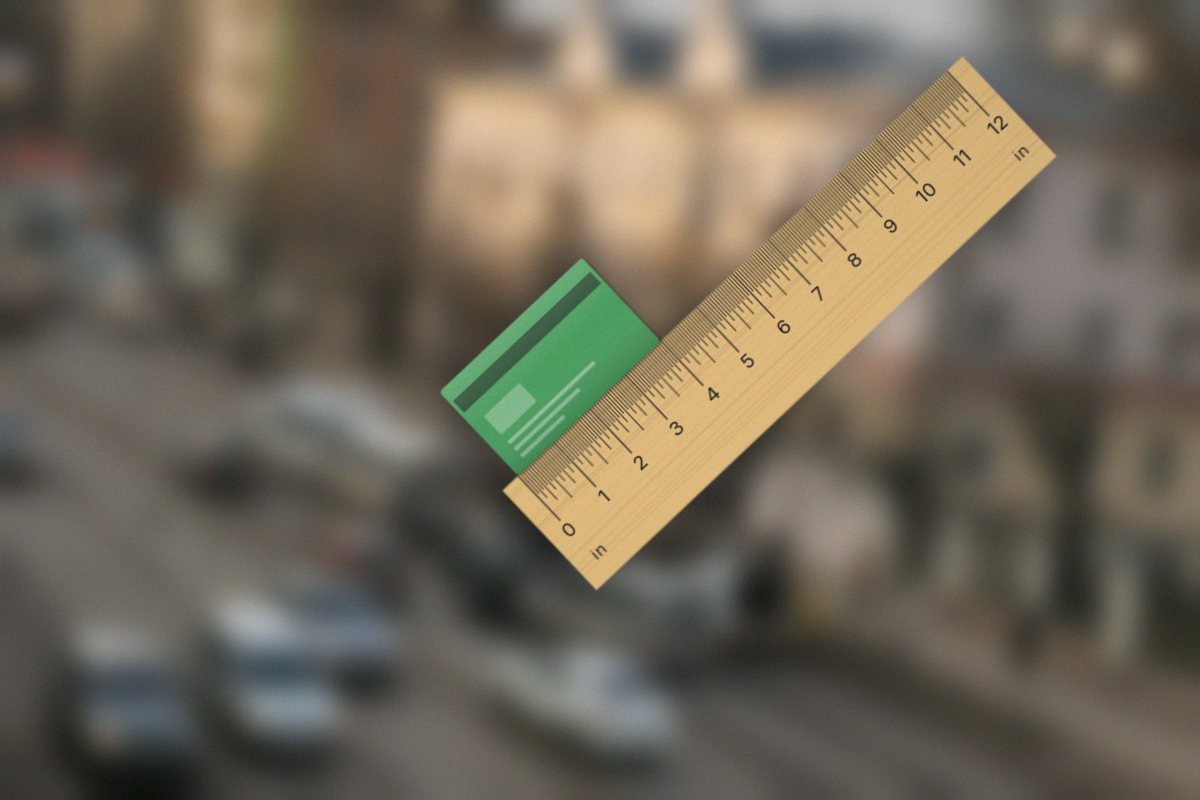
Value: 4,in
